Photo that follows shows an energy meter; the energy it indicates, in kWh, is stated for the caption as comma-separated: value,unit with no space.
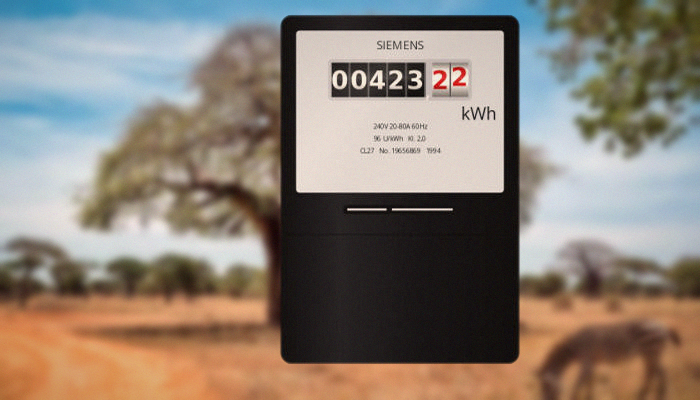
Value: 423.22,kWh
